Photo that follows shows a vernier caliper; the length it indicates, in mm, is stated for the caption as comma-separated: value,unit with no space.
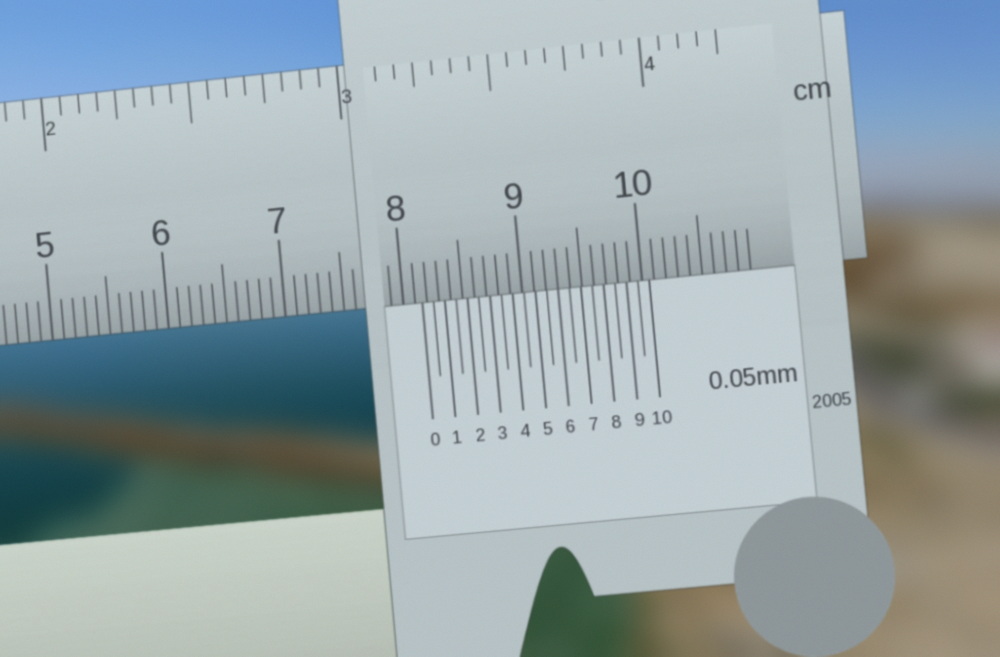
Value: 81.6,mm
